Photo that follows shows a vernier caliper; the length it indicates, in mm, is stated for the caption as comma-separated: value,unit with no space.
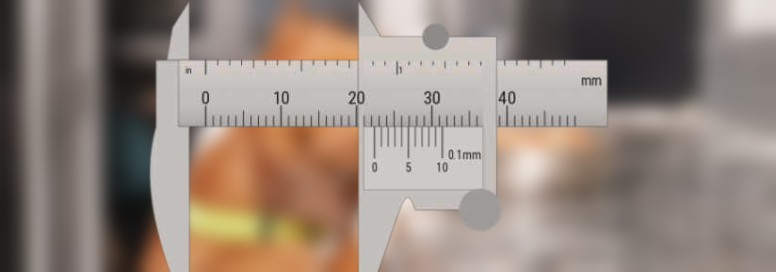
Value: 22.4,mm
